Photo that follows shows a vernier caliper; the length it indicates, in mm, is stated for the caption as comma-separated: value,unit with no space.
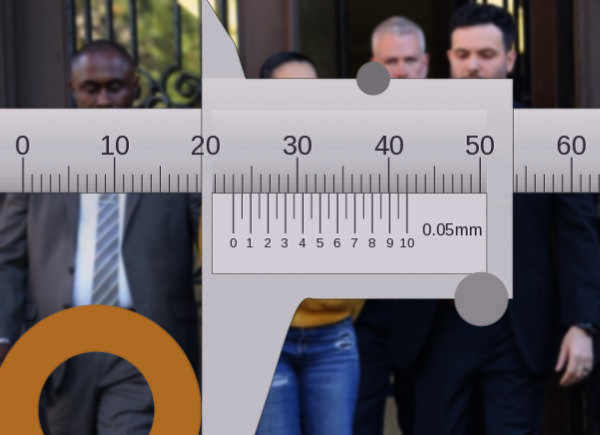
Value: 23.0,mm
